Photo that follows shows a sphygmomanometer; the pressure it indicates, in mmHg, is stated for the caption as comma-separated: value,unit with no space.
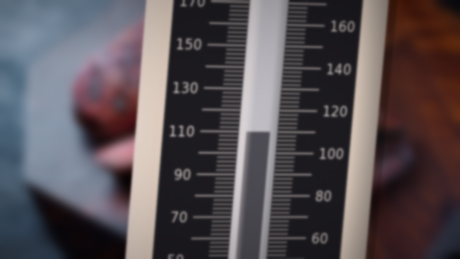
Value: 110,mmHg
